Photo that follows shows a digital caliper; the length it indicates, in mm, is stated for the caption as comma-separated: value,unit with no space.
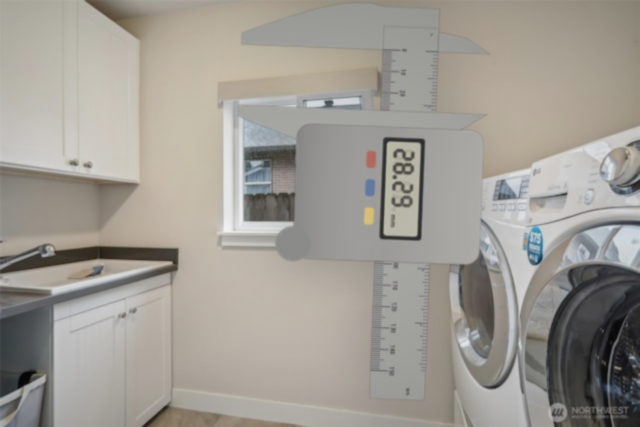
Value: 28.29,mm
